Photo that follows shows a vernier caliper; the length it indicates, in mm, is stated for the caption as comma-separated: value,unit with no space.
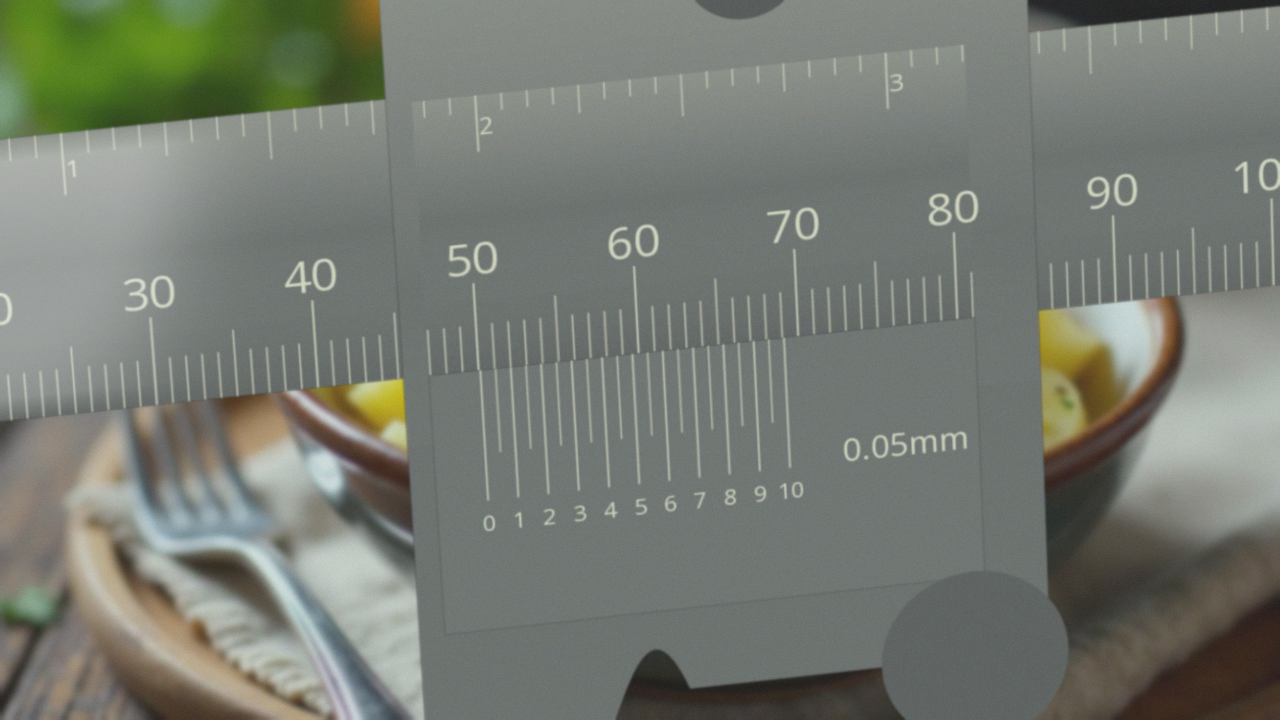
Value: 50.1,mm
